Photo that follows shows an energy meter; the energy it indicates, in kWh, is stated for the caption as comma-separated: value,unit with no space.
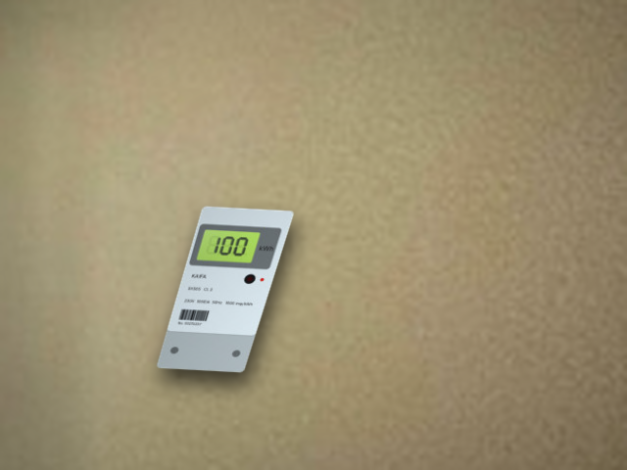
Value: 100,kWh
